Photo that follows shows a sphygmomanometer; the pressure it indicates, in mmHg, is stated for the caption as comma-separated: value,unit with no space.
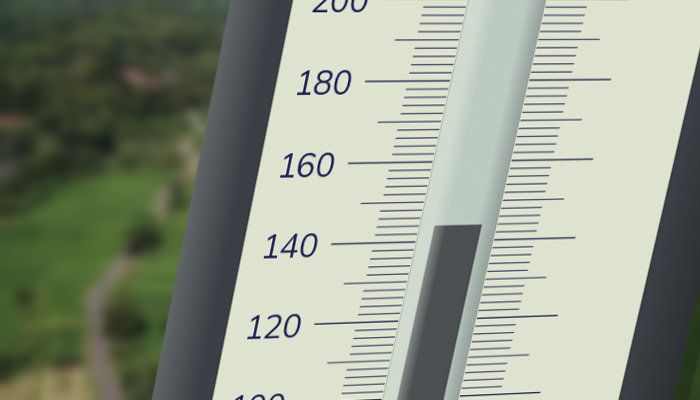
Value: 144,mmHg
